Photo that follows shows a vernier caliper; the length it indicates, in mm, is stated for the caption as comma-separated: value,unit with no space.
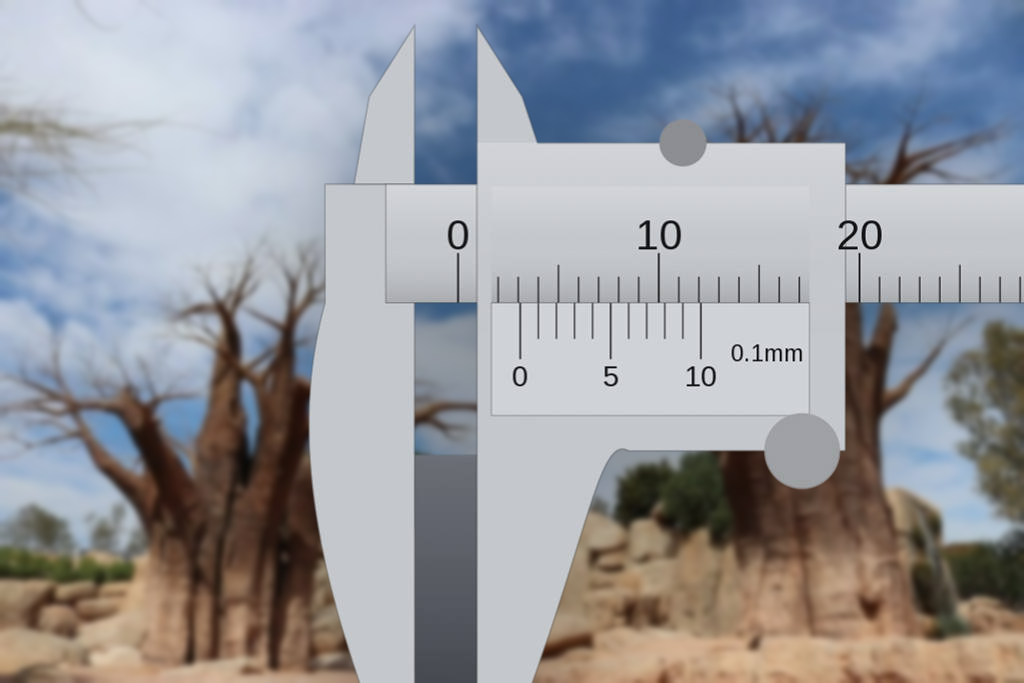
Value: 3.1,mm
